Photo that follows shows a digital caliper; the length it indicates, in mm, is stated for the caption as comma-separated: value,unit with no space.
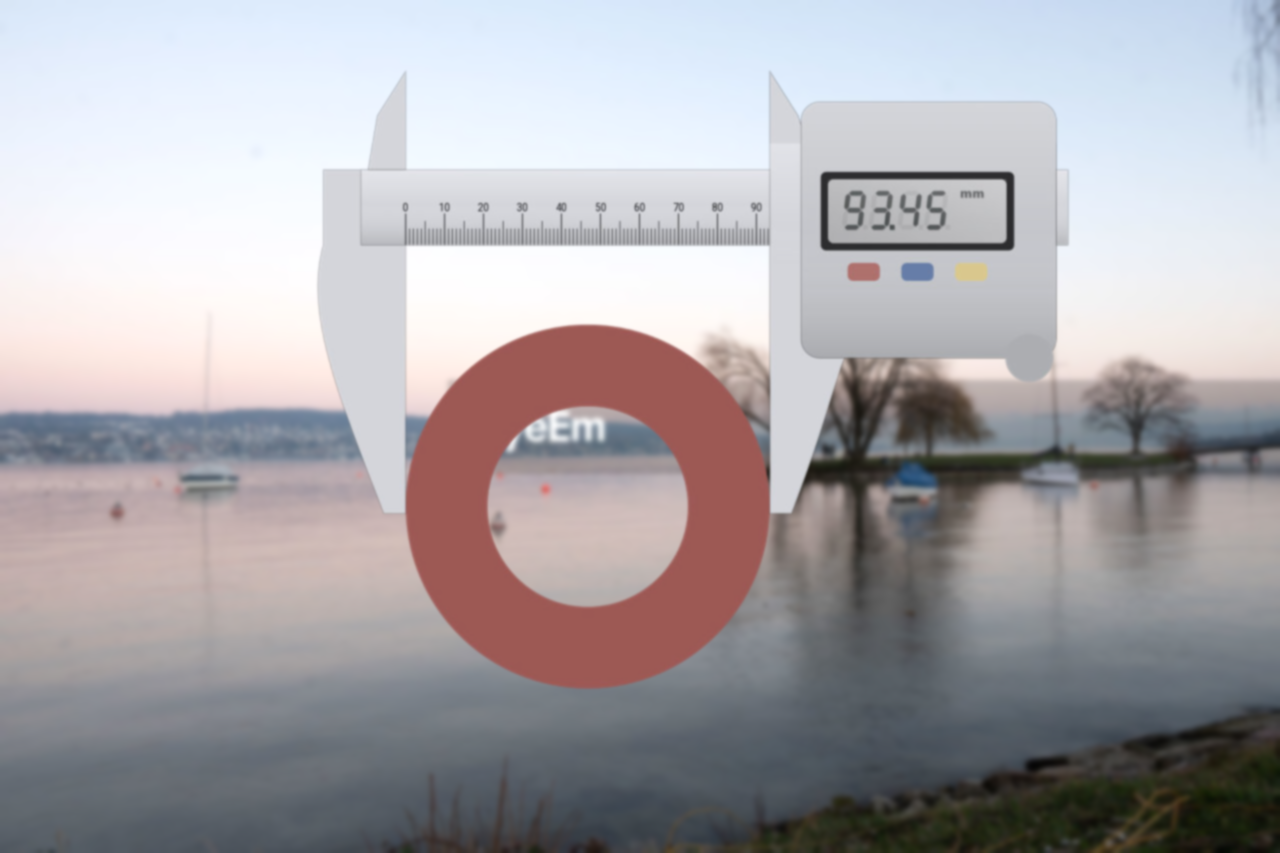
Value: 93.45,mm
